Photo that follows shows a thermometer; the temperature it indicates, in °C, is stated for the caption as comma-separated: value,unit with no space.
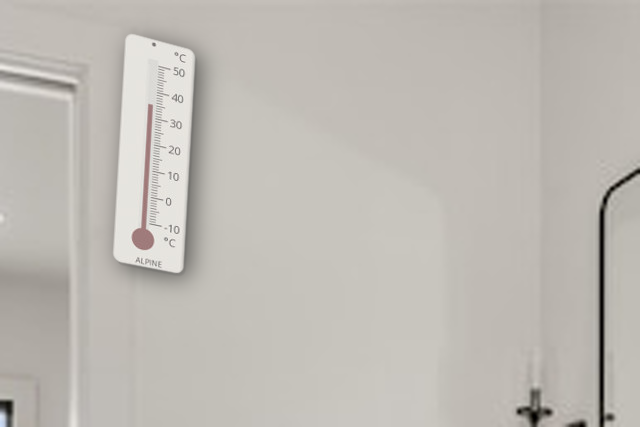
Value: 35,°C
